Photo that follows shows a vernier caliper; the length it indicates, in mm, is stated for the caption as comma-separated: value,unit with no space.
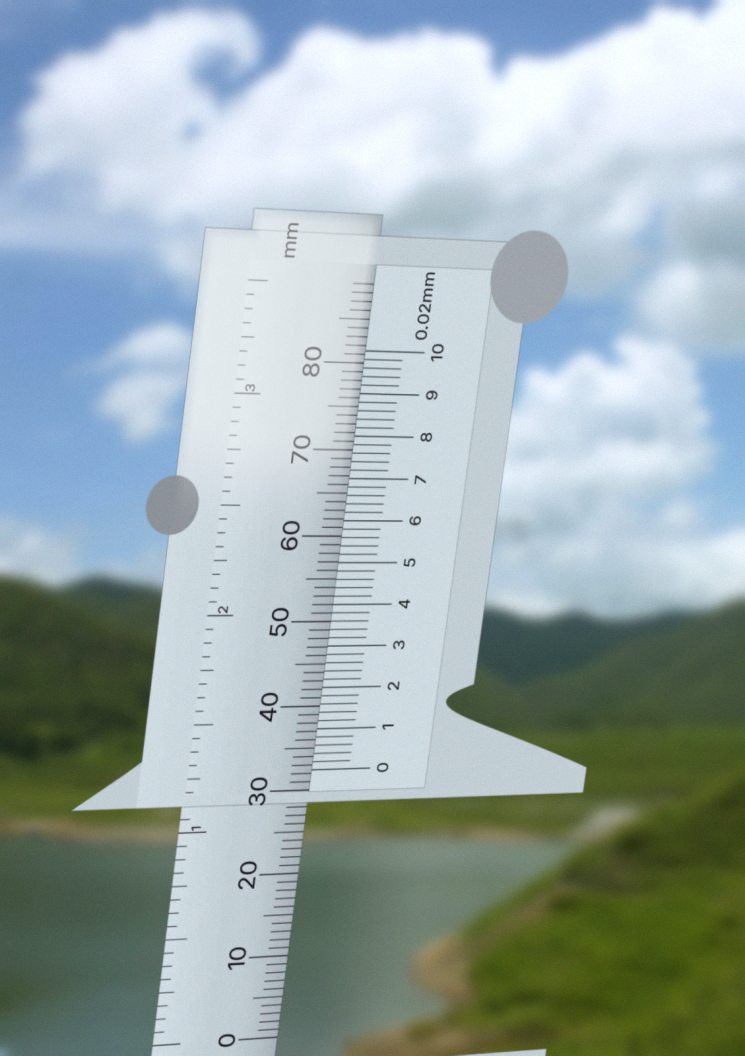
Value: 32.4,mm
